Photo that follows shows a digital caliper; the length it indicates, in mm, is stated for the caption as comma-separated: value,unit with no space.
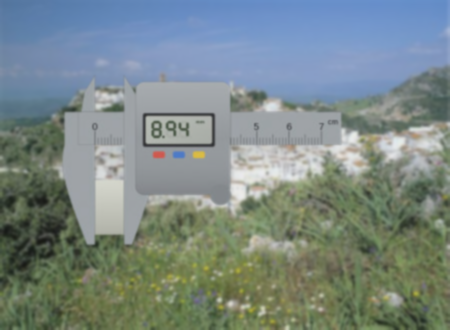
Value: 8.94,mm
